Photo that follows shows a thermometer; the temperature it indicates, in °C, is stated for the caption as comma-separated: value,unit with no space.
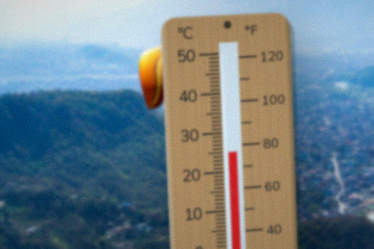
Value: 25,°C
